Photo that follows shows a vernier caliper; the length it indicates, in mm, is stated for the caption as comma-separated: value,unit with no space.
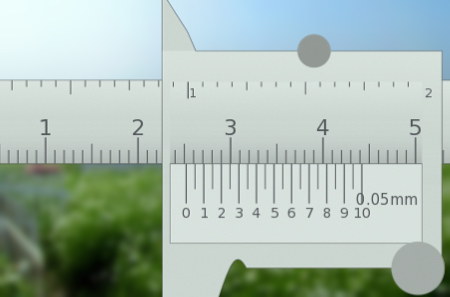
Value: 25.2,mm
